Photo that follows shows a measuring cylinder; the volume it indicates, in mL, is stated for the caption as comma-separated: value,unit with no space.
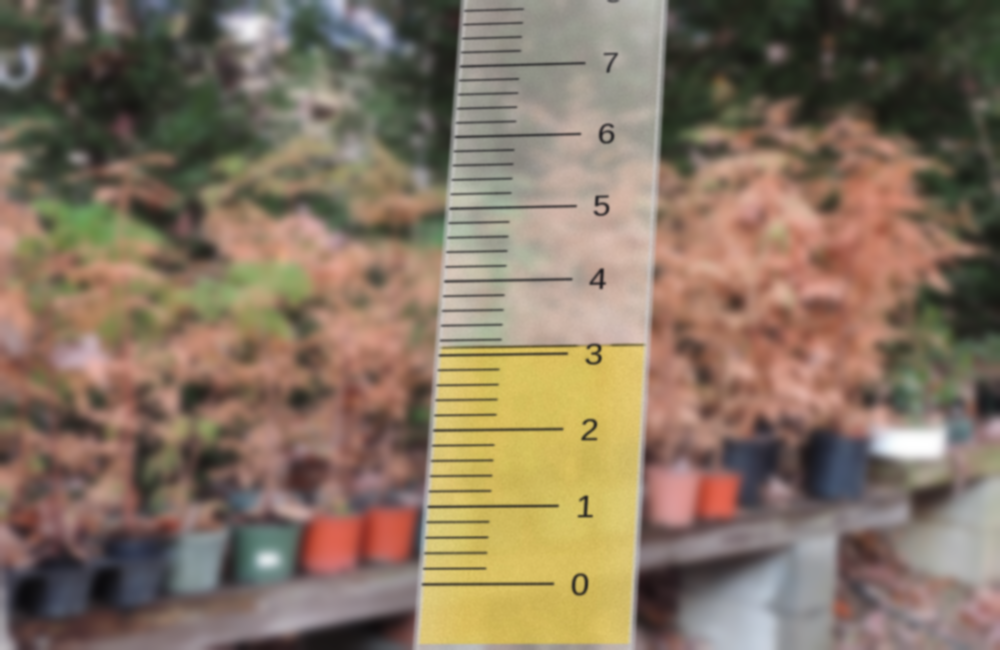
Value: 3.1,mL
